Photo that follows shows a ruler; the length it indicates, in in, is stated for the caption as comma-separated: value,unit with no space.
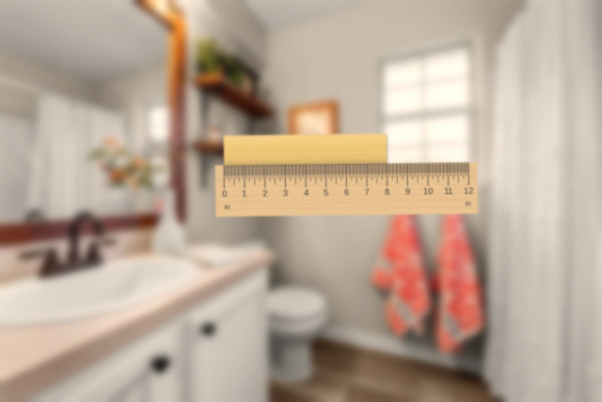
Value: 8,in
